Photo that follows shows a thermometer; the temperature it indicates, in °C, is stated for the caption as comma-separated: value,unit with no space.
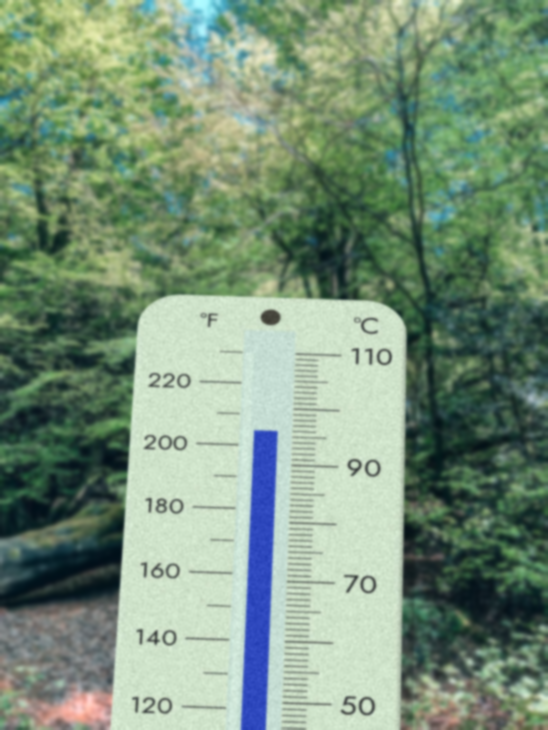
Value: 96,°C
